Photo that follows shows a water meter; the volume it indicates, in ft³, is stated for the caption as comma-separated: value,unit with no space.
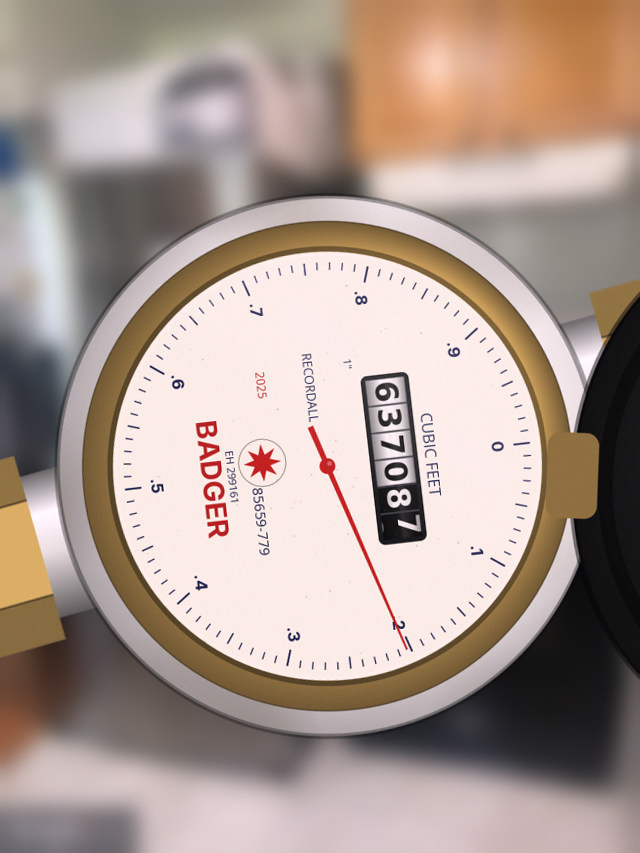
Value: 637087.20,ft³
